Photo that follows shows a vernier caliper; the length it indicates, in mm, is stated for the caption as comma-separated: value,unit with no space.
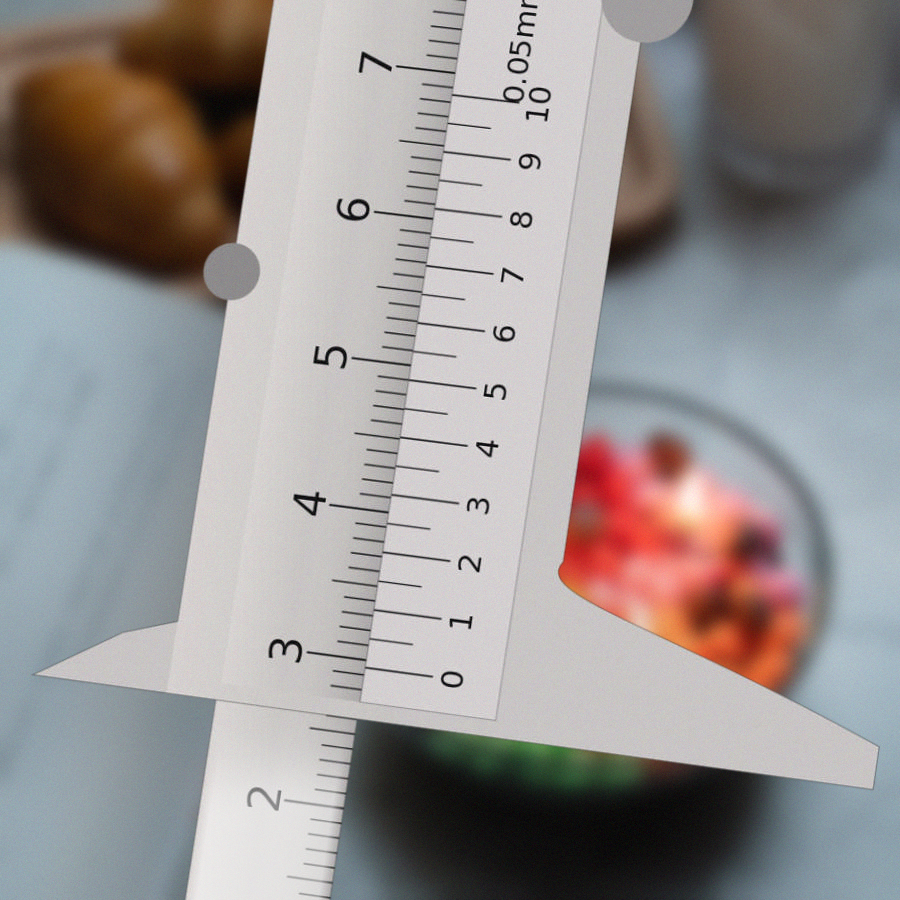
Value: 29.5,mm
